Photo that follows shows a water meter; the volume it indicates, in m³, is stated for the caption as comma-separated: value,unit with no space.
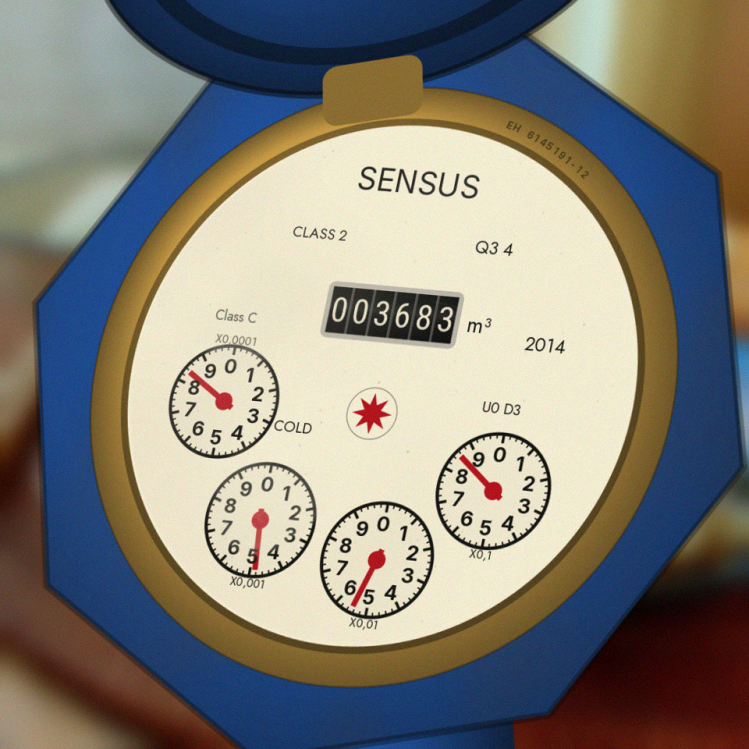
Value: 3683.8548,m³
